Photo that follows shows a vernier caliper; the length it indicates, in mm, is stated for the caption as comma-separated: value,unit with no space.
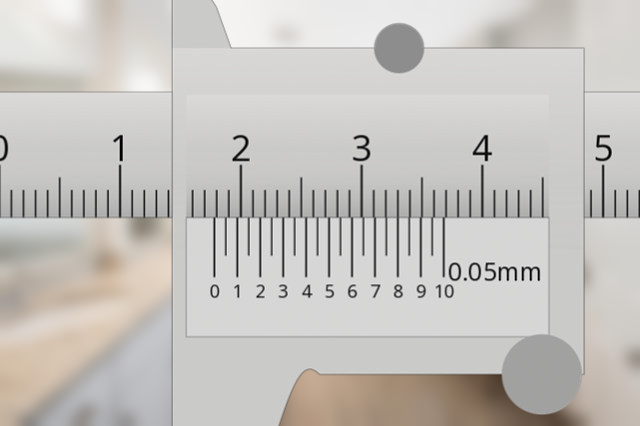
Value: 17.8,mm
